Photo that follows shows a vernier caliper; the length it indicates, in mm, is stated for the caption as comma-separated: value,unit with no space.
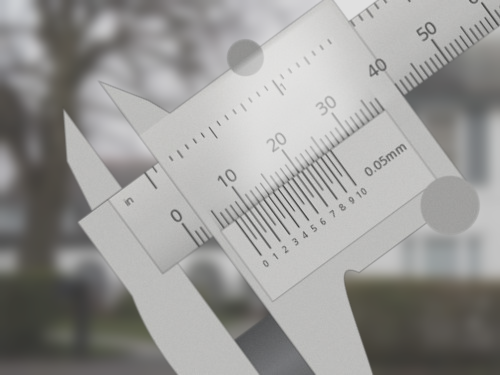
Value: 7.2,mm
